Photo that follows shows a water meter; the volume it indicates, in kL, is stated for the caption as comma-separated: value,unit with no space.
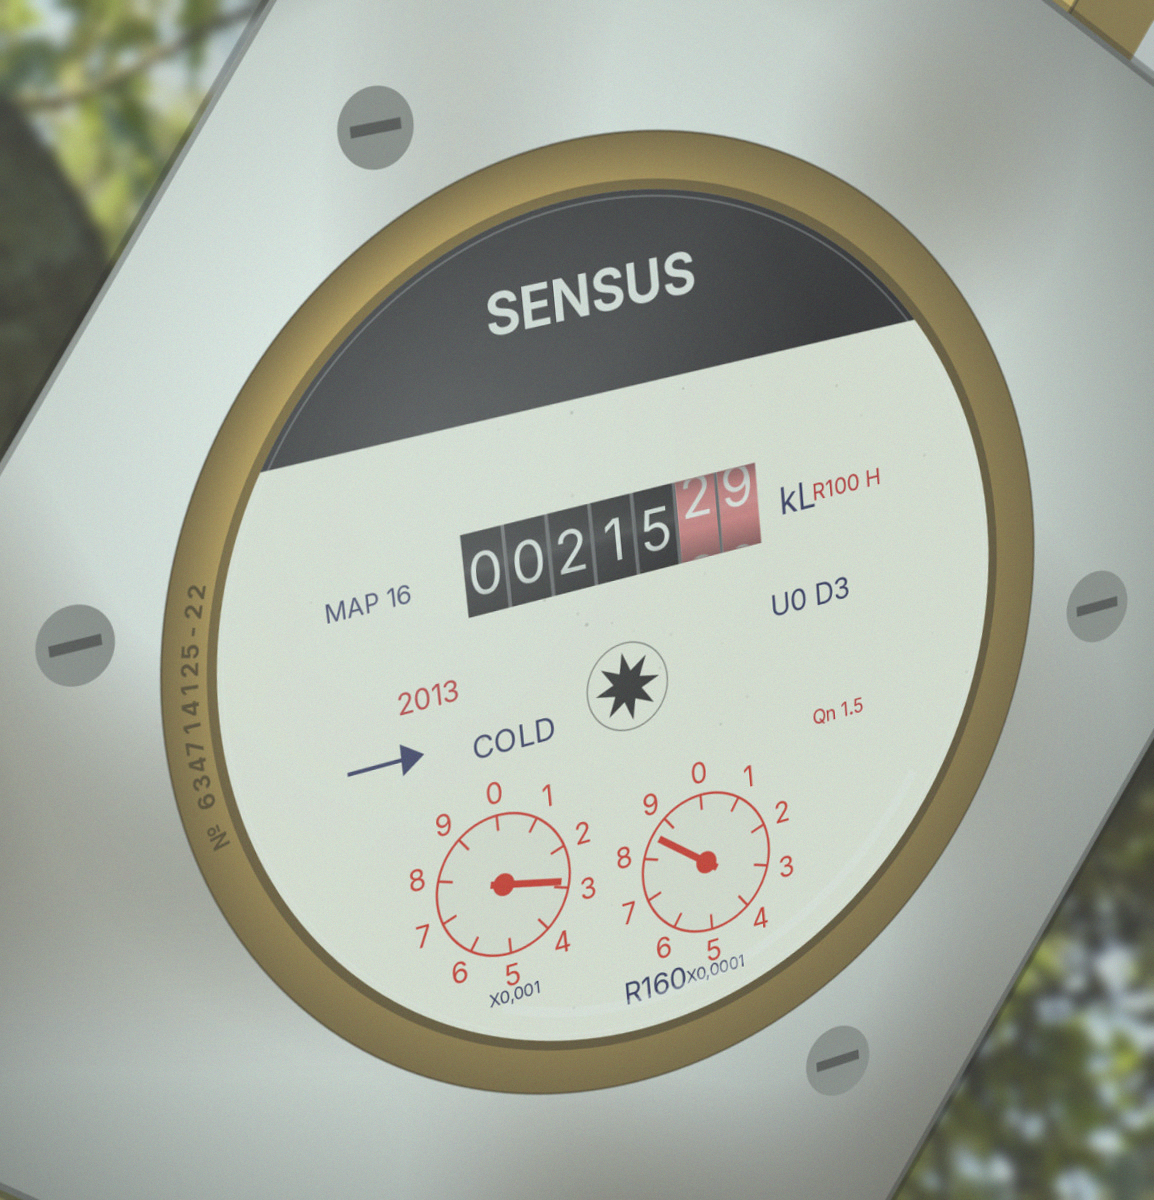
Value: 215.2928,kL
